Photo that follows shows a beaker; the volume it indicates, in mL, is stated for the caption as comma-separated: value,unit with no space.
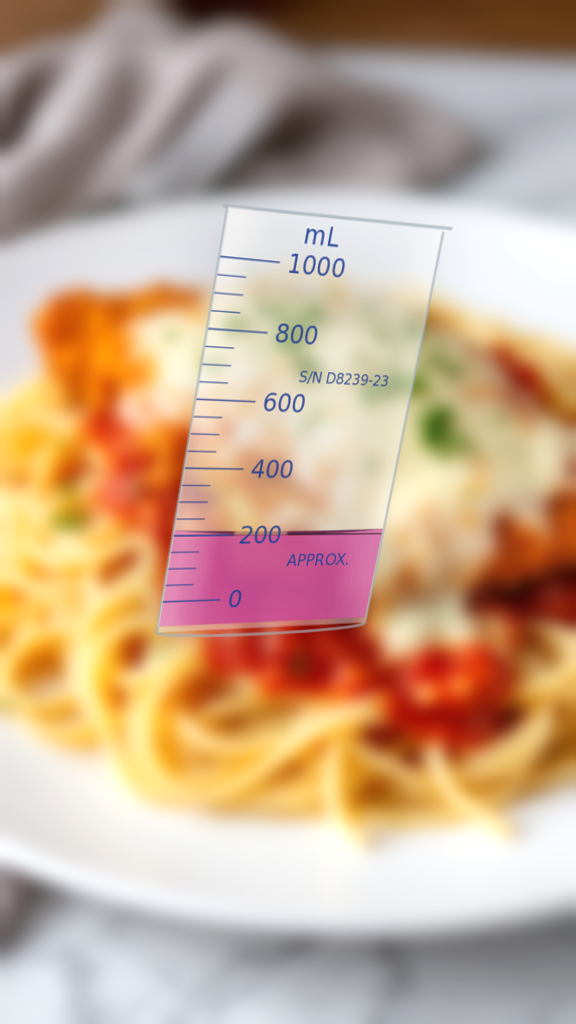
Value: 200,mL
